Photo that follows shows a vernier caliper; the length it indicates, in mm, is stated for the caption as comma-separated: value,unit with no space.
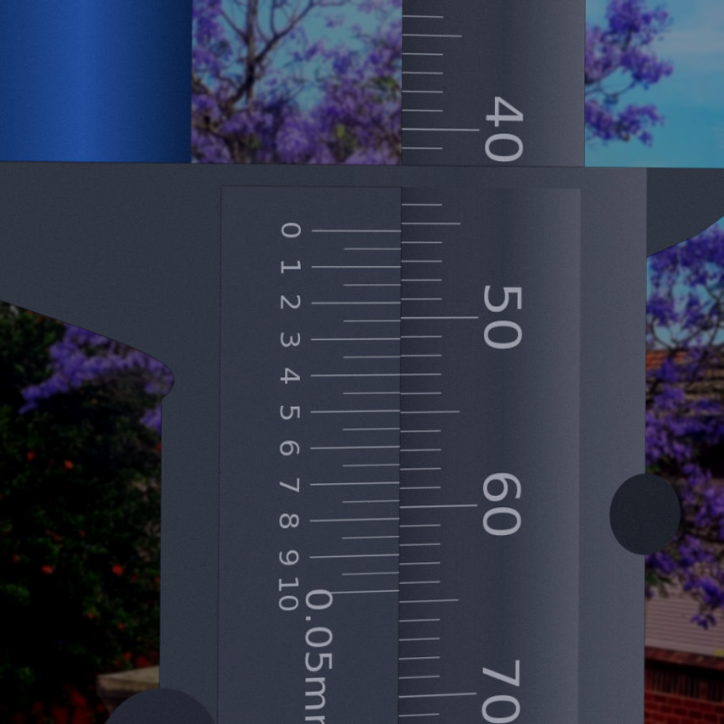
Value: 45.4,mm
